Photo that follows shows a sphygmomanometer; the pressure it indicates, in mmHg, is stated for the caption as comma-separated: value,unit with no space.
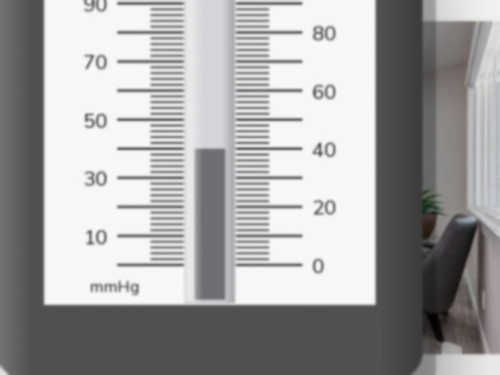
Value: 40,mmHg
